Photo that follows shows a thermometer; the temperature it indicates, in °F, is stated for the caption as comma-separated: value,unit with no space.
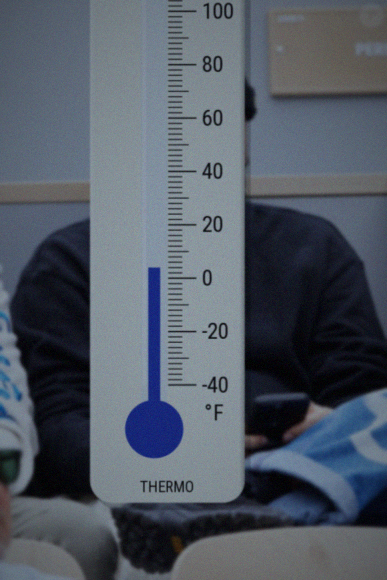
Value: 4,°F
